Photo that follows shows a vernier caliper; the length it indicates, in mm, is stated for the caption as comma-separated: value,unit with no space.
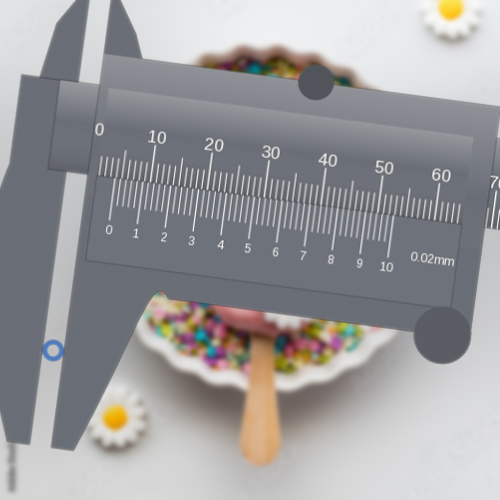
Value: 3.8,mm
